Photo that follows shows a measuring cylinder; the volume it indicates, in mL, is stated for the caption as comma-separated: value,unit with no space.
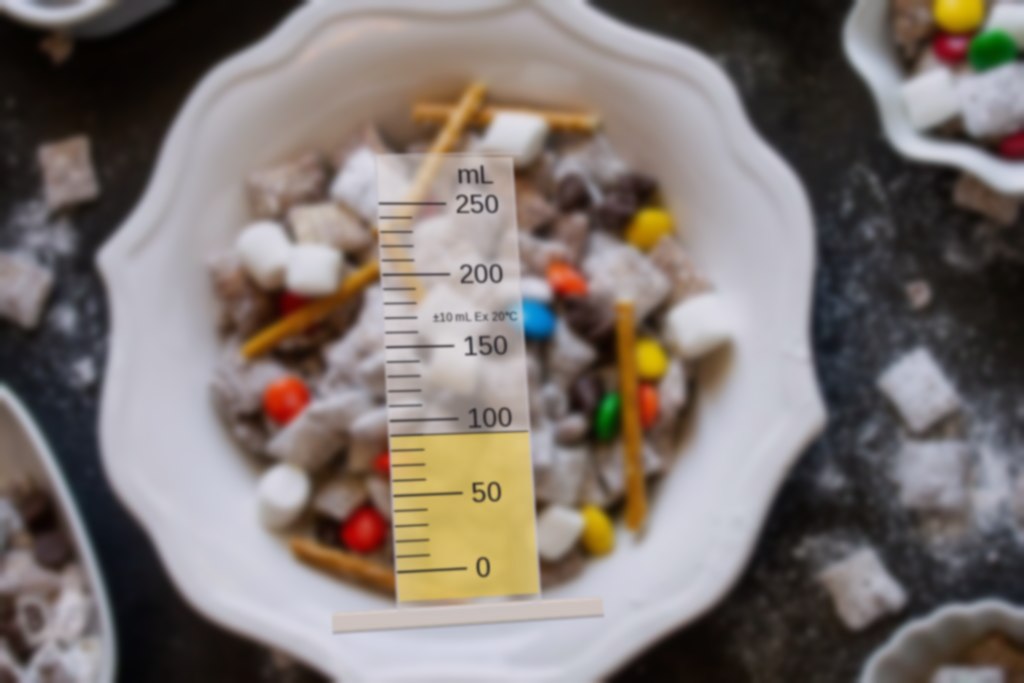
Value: 90,mL
